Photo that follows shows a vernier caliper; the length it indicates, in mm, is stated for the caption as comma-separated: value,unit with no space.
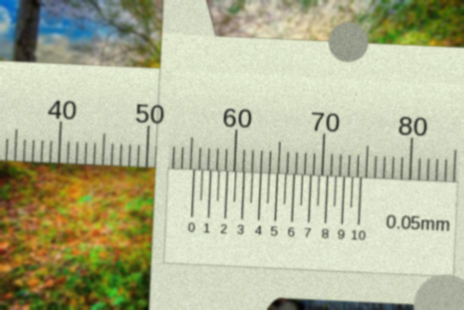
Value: 55.4,mm
